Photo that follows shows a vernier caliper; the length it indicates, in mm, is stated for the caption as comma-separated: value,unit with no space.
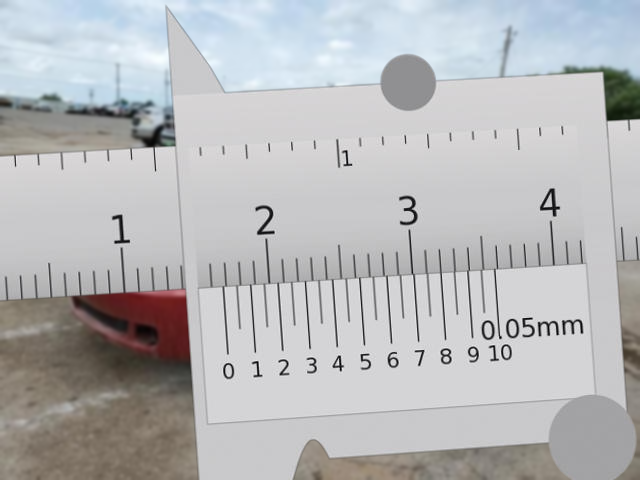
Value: 16.8,mm
